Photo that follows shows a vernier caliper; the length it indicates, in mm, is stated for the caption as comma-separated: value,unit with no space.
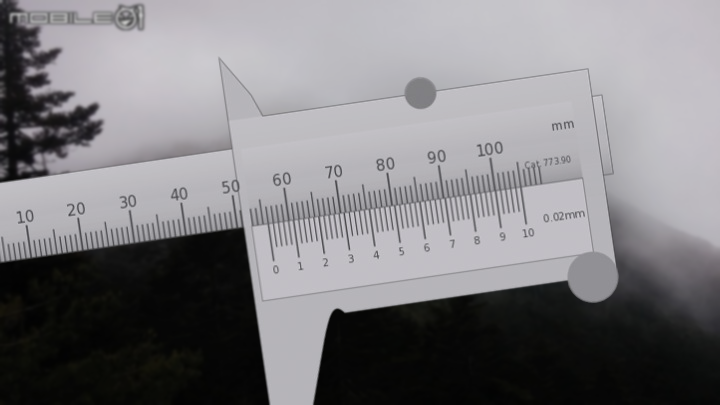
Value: 56.0,mm
